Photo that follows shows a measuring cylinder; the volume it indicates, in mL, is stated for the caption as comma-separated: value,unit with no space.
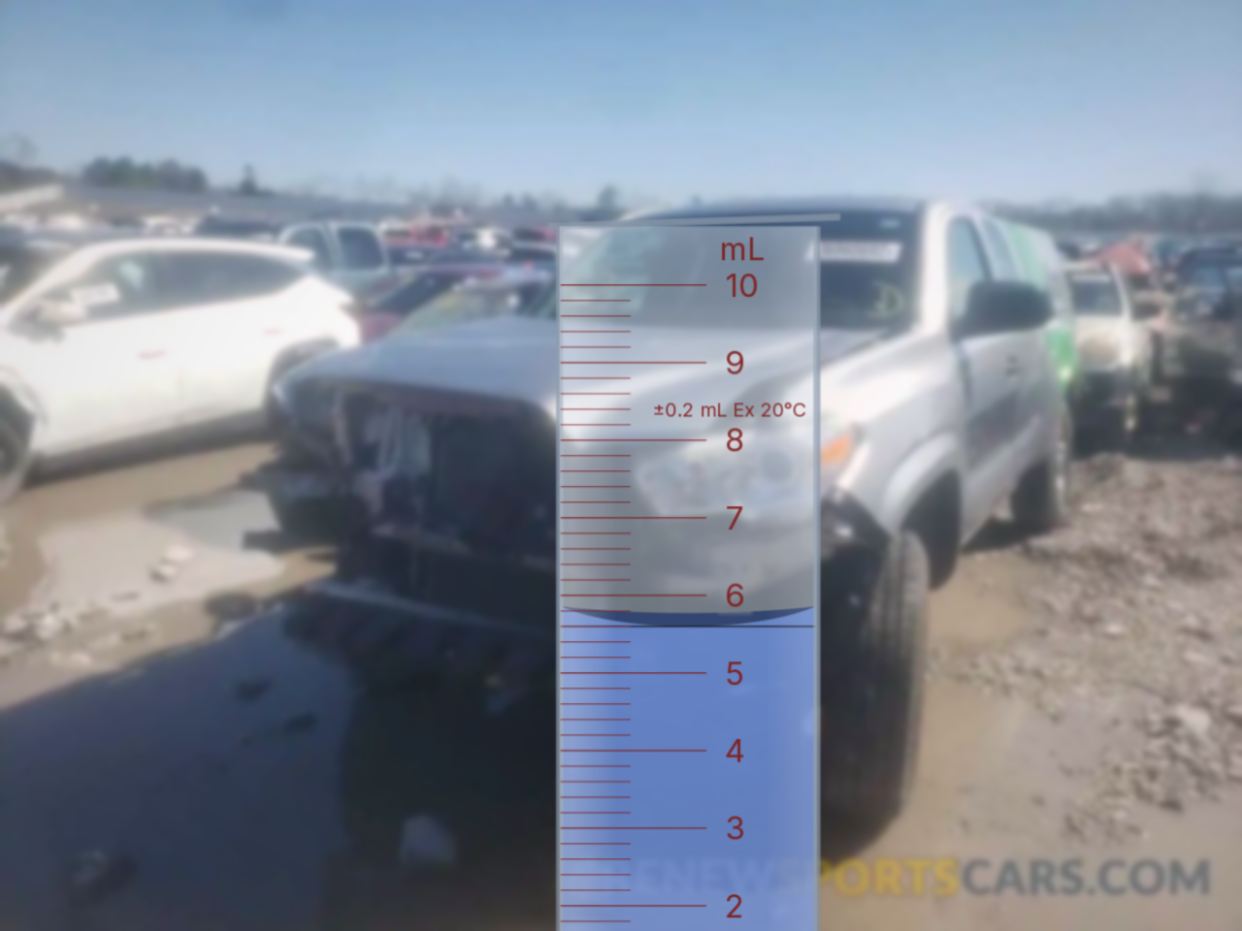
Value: 5.6,mL
